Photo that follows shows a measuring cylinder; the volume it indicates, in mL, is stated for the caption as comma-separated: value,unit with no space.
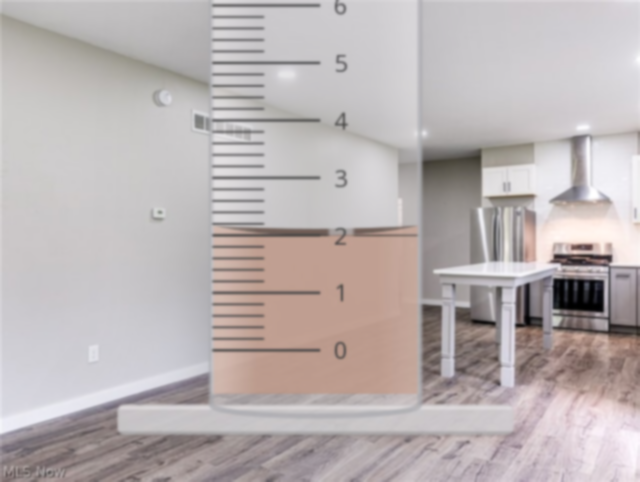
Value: 2,mL
